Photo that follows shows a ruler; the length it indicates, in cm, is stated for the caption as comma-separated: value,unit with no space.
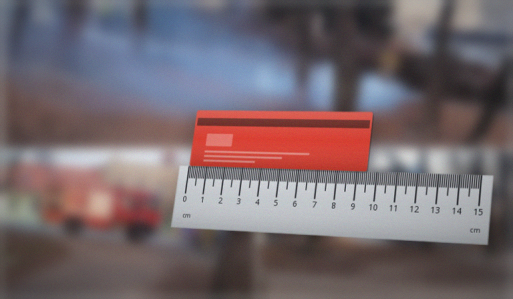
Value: 9.5,cm
